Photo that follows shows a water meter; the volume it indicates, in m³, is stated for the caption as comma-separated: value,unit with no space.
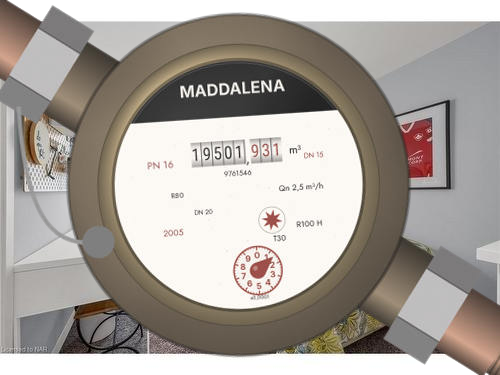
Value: 19501.9311,m³
